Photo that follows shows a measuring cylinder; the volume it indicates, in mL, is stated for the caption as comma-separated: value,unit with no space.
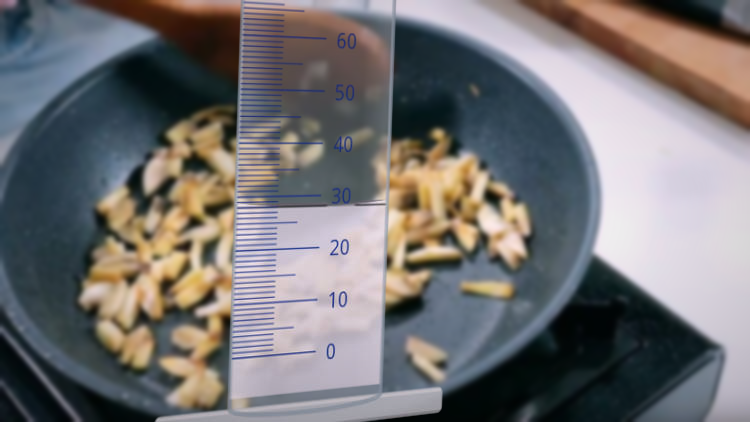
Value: 28,mL
